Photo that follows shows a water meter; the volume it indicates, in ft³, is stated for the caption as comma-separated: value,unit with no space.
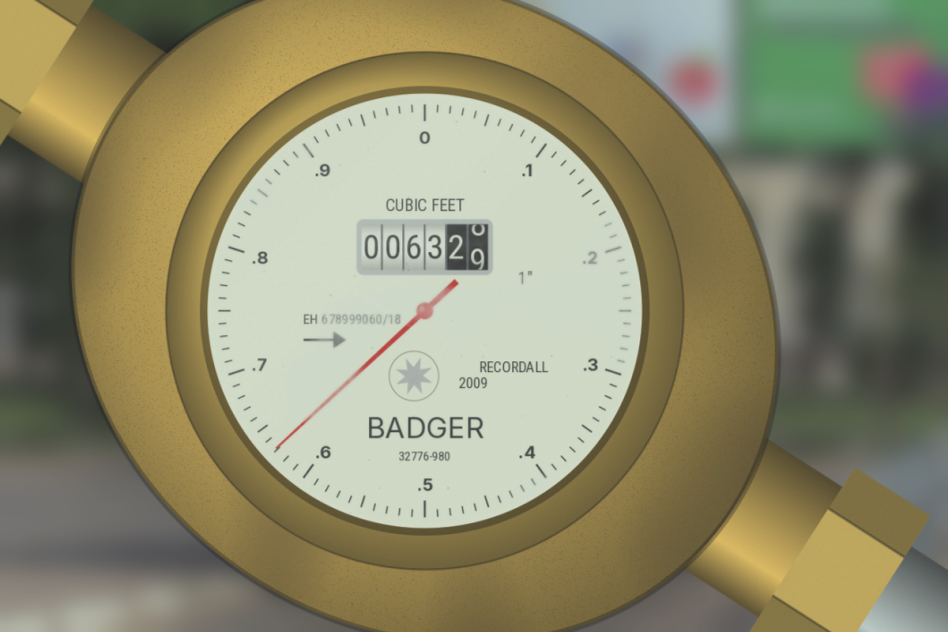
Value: 6328.63,ft³
